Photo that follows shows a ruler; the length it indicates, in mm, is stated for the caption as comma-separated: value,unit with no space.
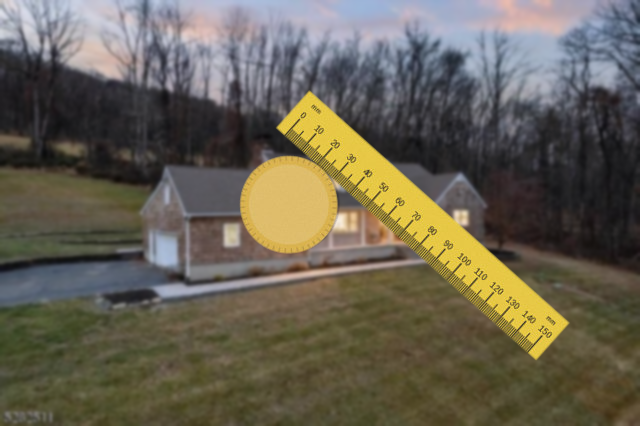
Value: 45,mm
